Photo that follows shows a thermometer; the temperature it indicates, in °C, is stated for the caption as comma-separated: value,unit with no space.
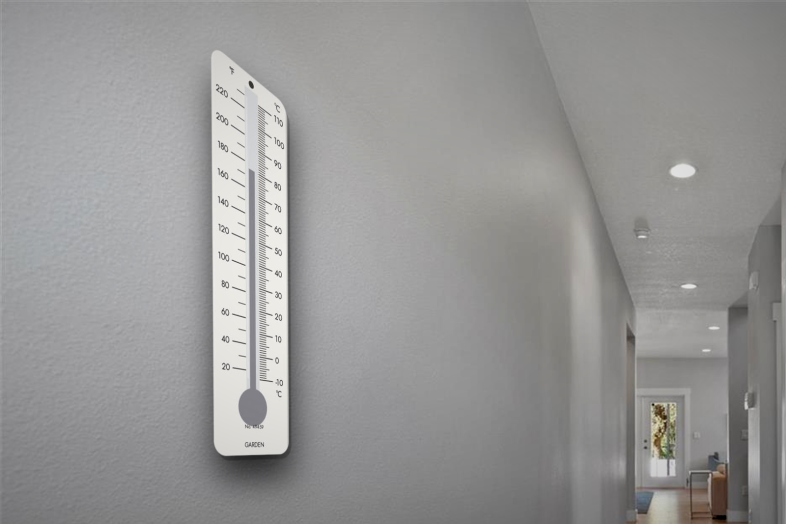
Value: 80,°C
